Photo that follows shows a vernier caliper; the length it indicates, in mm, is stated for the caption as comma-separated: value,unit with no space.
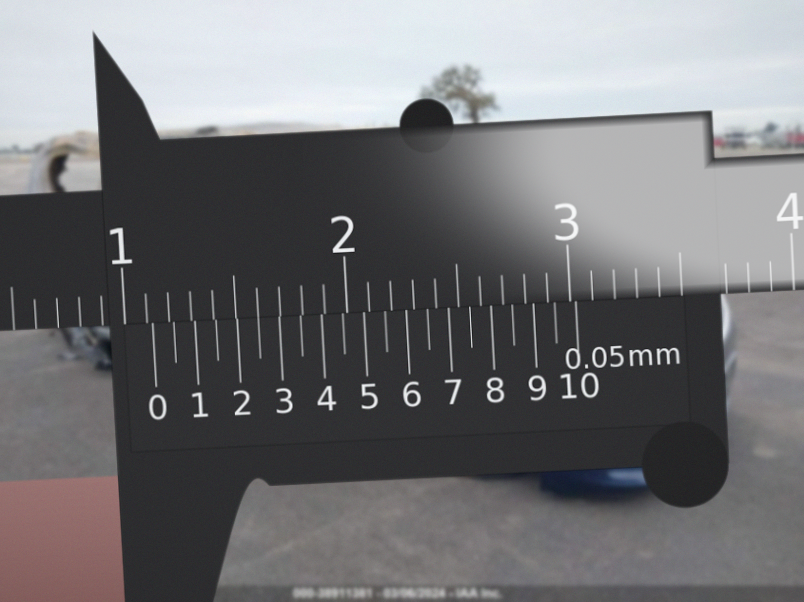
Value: 11.25,mm
